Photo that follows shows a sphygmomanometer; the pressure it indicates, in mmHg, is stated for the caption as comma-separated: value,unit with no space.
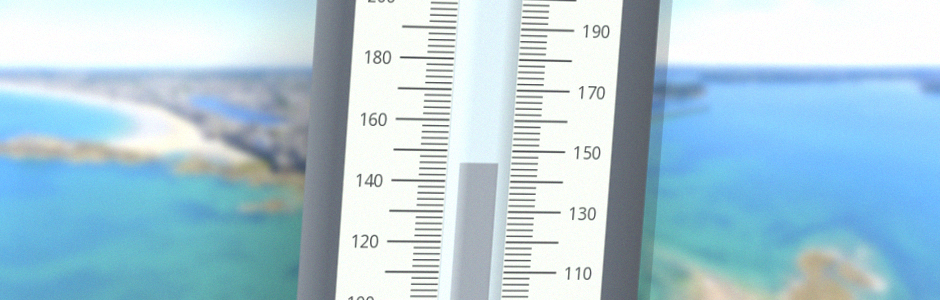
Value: 146,mmHg
